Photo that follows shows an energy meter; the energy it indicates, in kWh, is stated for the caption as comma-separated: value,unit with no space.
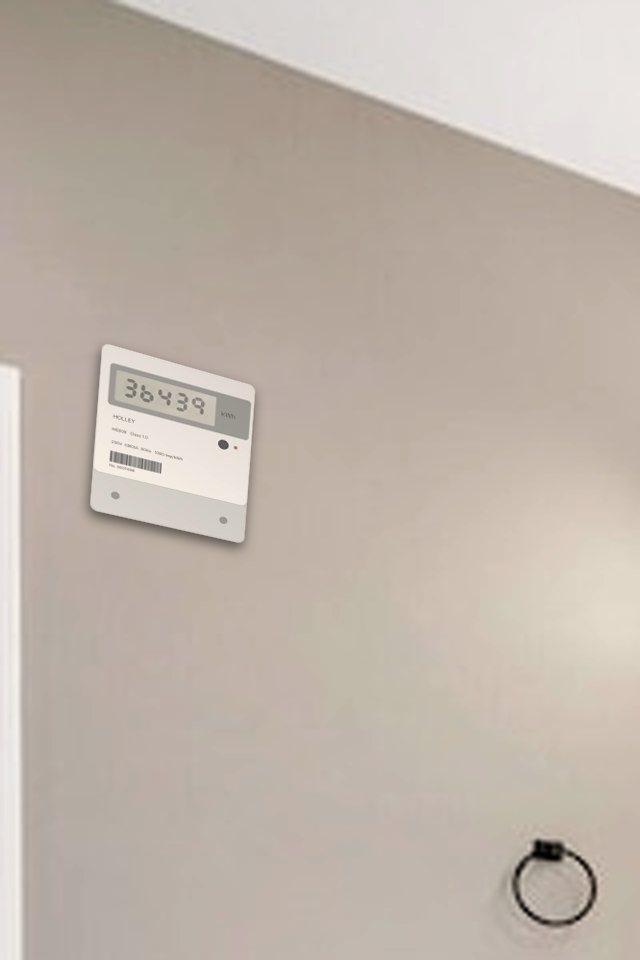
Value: 36439,kWh
